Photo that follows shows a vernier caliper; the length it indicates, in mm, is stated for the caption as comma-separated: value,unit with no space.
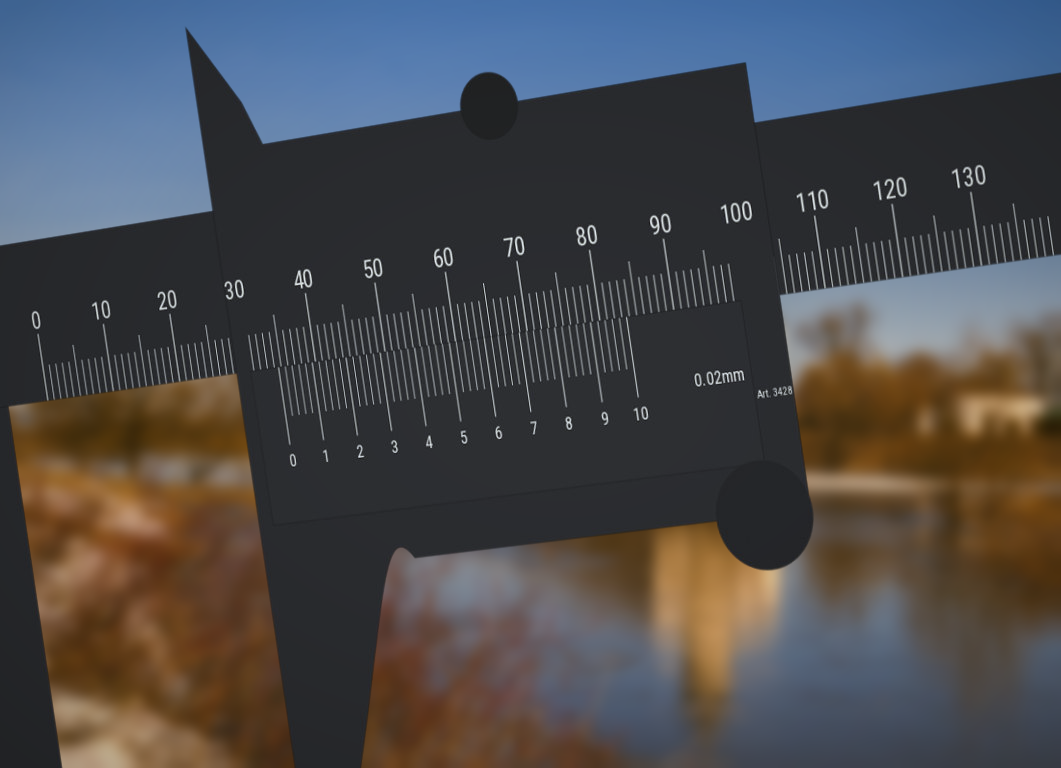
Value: 34.6,mm
